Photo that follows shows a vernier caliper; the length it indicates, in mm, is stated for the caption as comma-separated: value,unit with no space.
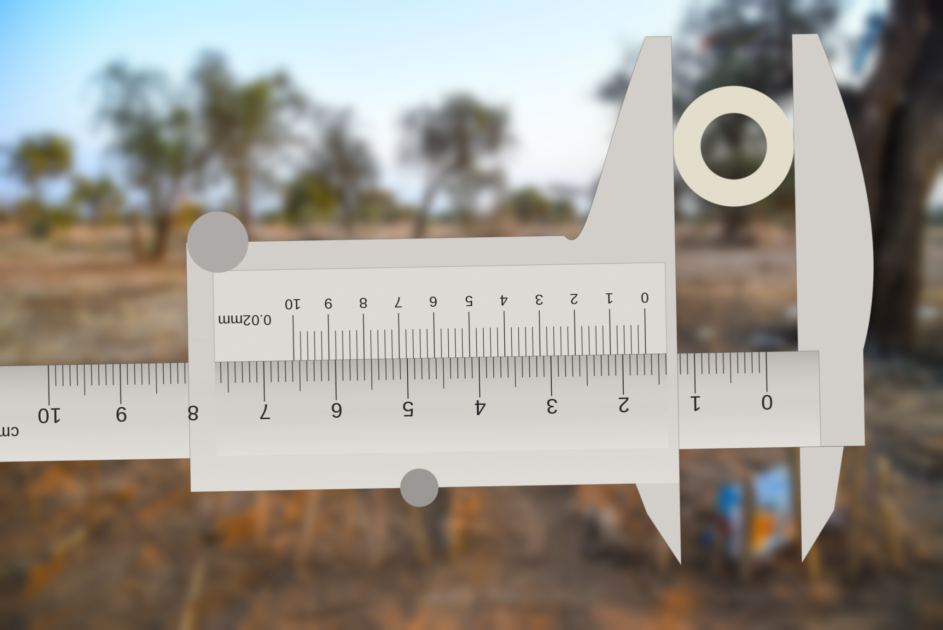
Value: 16.8,mm
